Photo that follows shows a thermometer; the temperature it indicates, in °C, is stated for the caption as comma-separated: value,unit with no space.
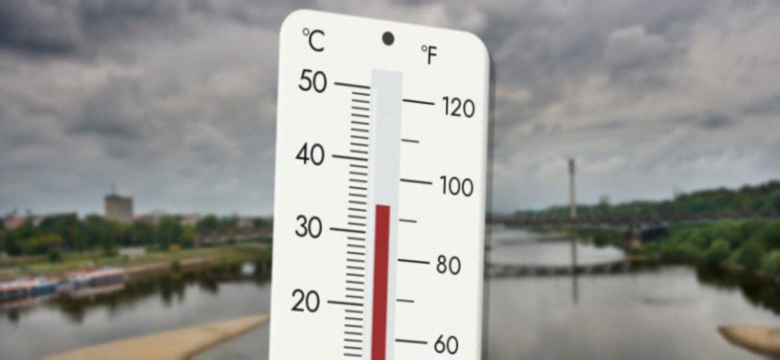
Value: 34,°C
